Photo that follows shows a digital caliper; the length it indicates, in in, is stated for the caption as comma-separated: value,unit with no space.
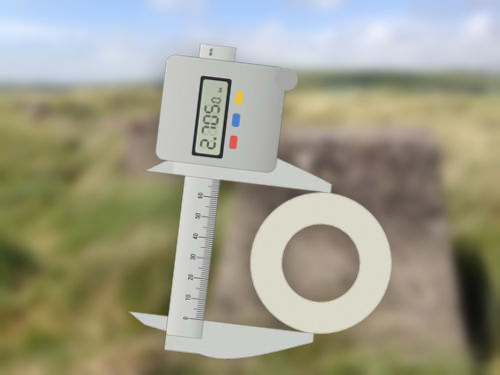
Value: 2.7050,in
